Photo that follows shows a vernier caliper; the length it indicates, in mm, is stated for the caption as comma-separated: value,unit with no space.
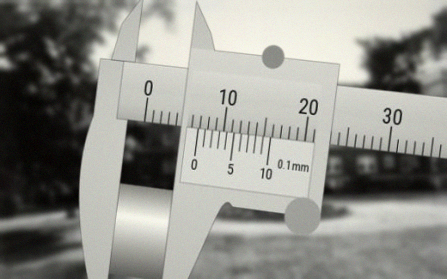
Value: 6.8,mm
